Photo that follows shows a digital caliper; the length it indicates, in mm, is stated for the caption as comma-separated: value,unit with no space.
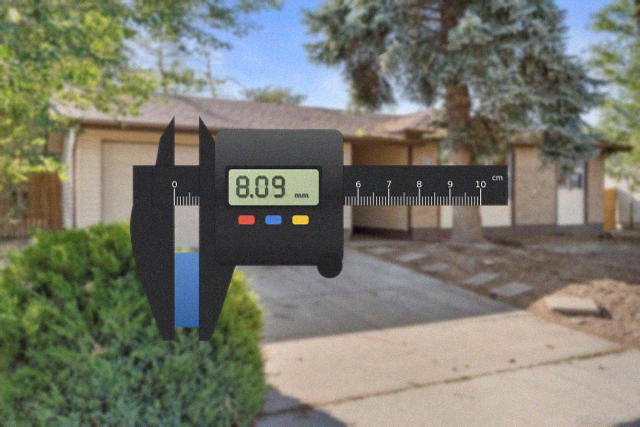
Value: 8.09,mm
